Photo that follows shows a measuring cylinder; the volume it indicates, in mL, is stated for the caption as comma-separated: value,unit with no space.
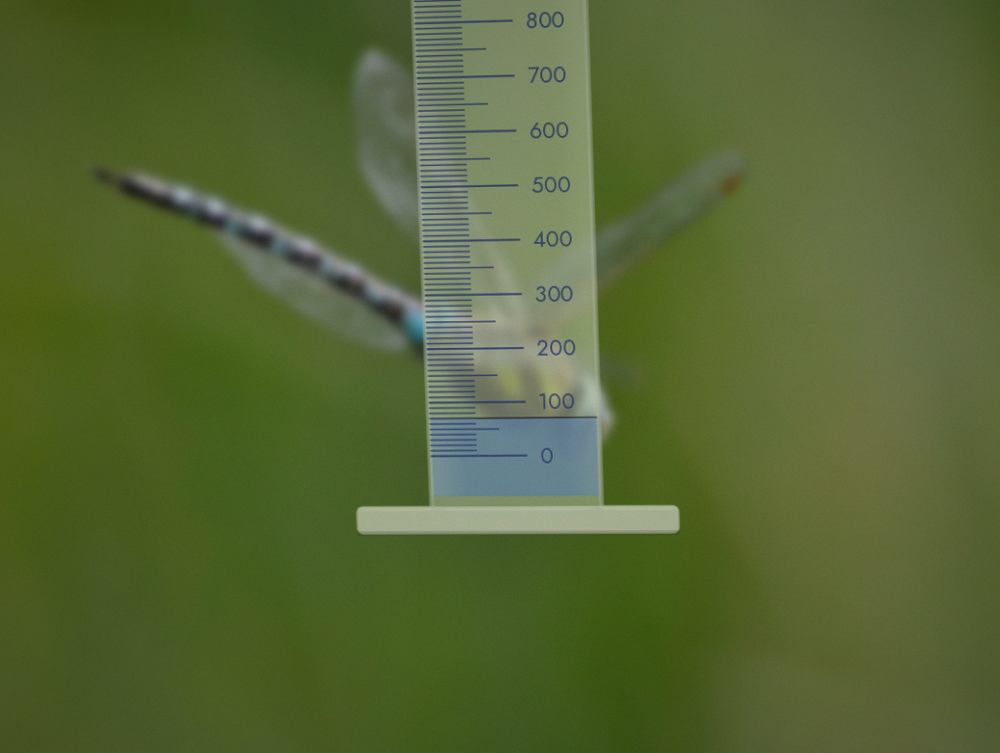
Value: 70,mL
